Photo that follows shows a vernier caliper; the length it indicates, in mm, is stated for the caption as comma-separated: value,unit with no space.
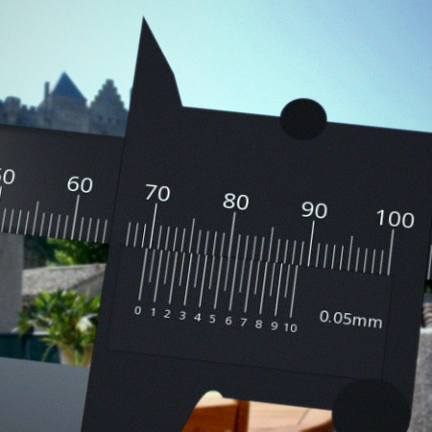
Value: 69.6,mm
